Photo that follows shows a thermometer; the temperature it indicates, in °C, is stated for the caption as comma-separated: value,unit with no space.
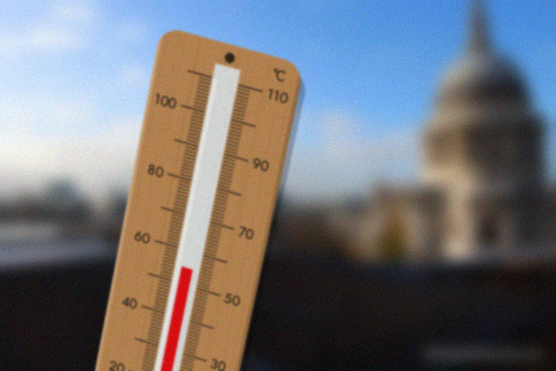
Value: 55,°C
